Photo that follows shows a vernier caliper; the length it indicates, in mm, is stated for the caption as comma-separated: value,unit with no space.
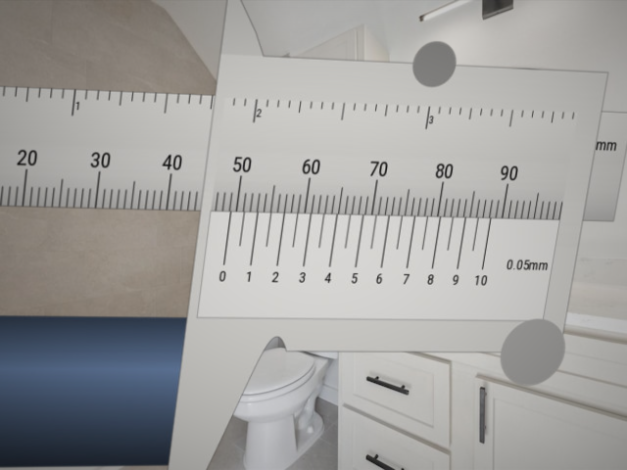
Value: 49.2,mm
